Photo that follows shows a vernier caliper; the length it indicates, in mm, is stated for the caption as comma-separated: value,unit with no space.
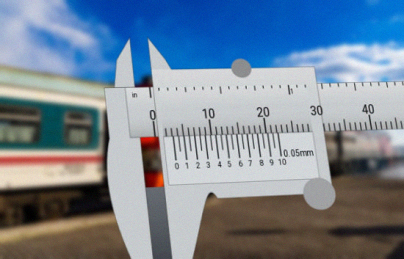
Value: 3.2,mm
